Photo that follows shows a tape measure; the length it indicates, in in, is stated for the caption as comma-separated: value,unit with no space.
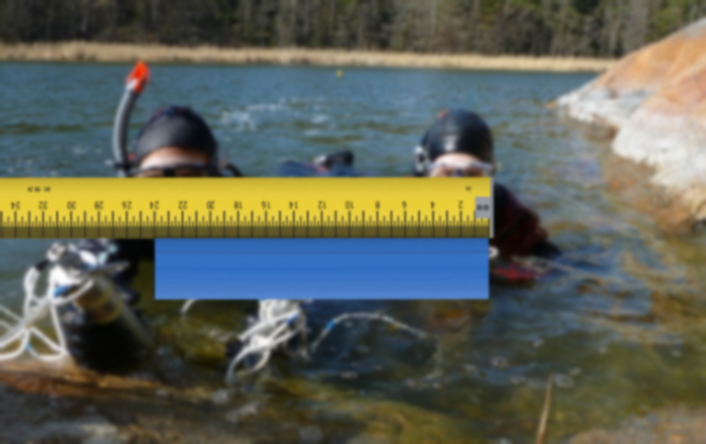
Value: 24,in
